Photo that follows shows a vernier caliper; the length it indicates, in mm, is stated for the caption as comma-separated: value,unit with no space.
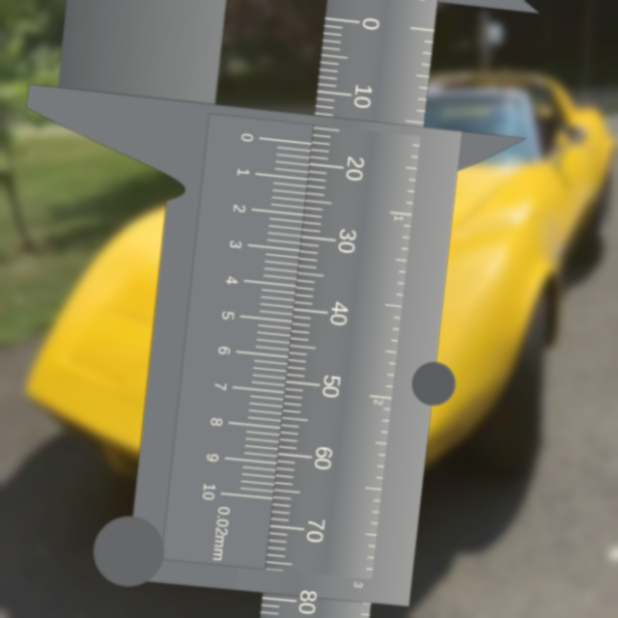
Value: 17.2,mm
